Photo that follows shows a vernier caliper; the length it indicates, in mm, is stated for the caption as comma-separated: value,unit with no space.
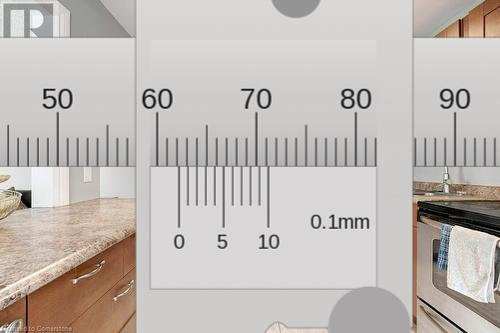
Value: 62.2,mm
